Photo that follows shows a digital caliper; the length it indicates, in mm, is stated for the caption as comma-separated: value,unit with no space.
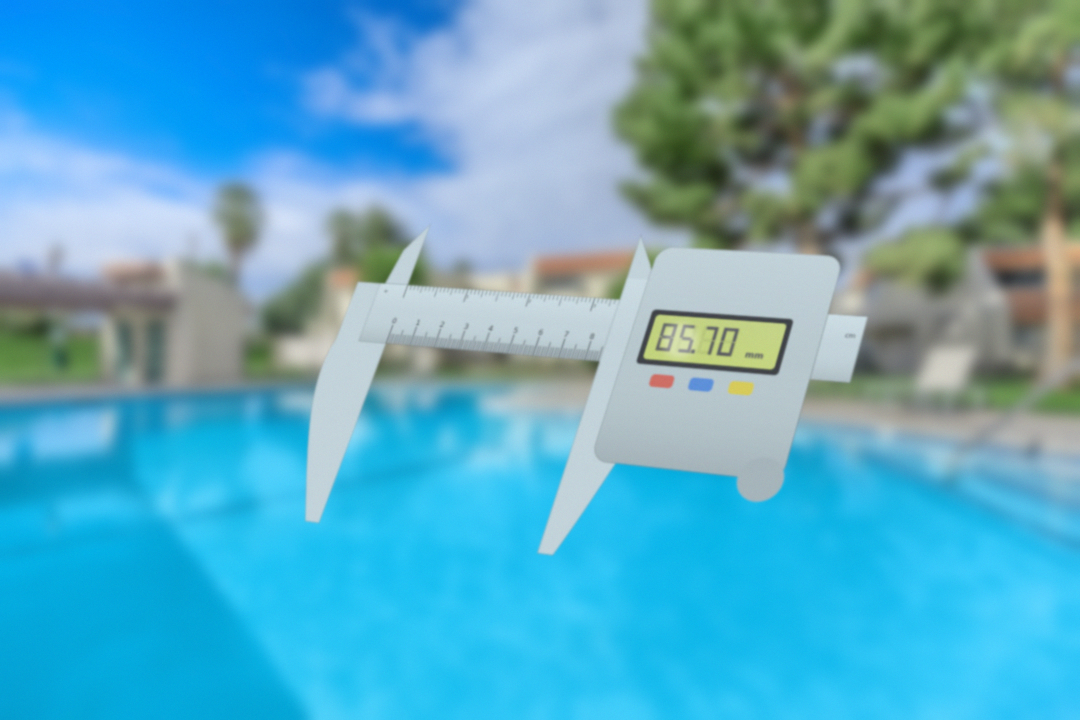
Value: 85.70,mm
